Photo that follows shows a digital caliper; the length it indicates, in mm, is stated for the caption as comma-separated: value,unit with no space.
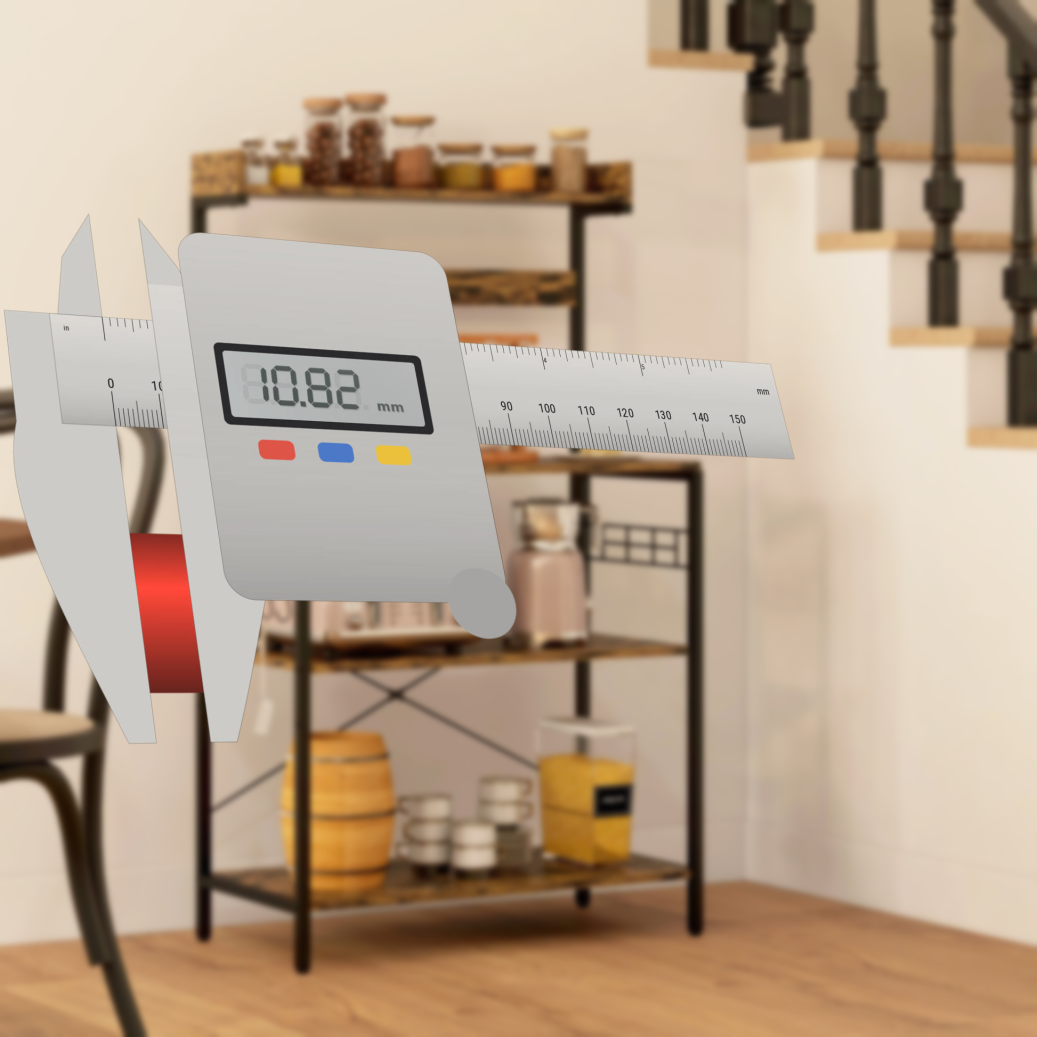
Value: 10.82,mm
